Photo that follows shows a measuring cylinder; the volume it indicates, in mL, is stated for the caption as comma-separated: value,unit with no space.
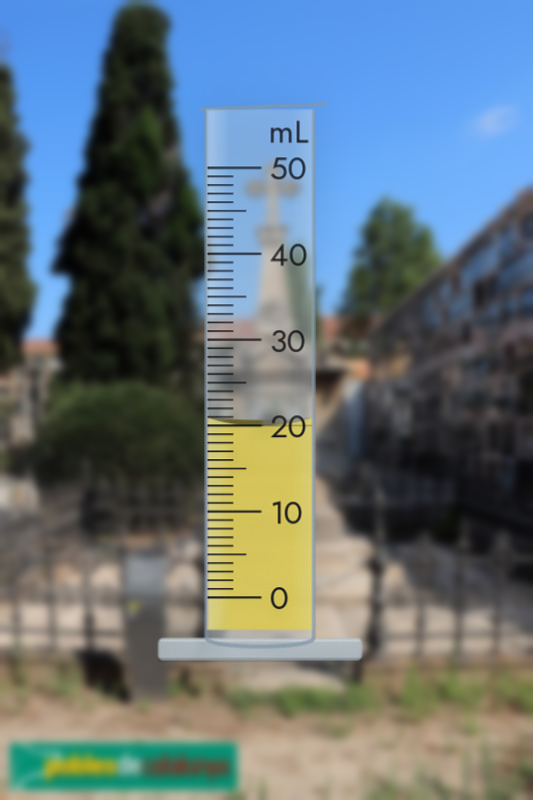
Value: 20,mL
